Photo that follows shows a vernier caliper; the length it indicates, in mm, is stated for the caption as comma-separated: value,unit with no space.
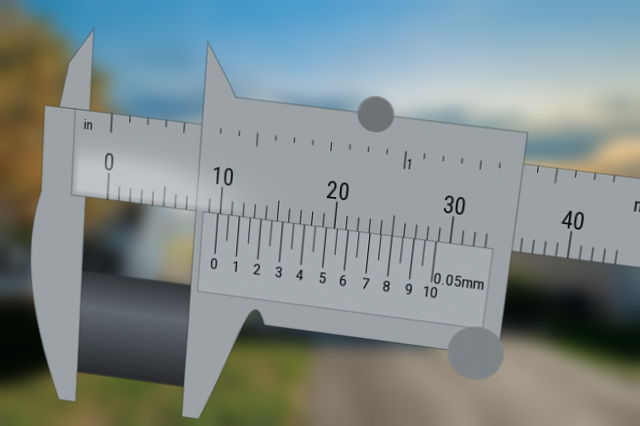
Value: 9.8,mm
